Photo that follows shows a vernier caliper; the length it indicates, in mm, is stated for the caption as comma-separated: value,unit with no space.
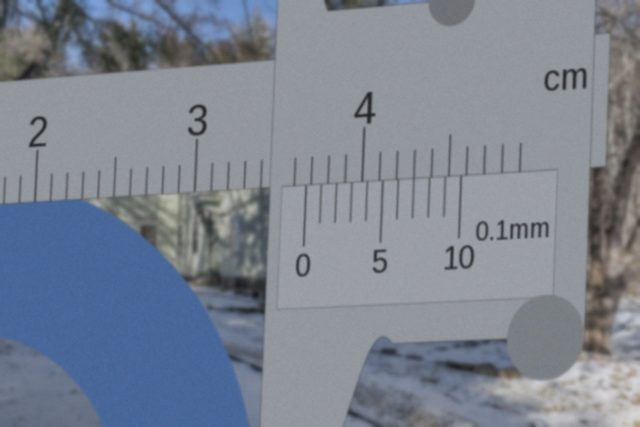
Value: 36.7,mm
